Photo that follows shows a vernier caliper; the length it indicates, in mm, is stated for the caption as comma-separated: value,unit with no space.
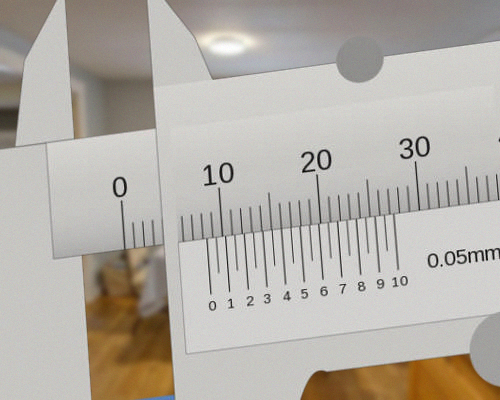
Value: 8.4,mm
